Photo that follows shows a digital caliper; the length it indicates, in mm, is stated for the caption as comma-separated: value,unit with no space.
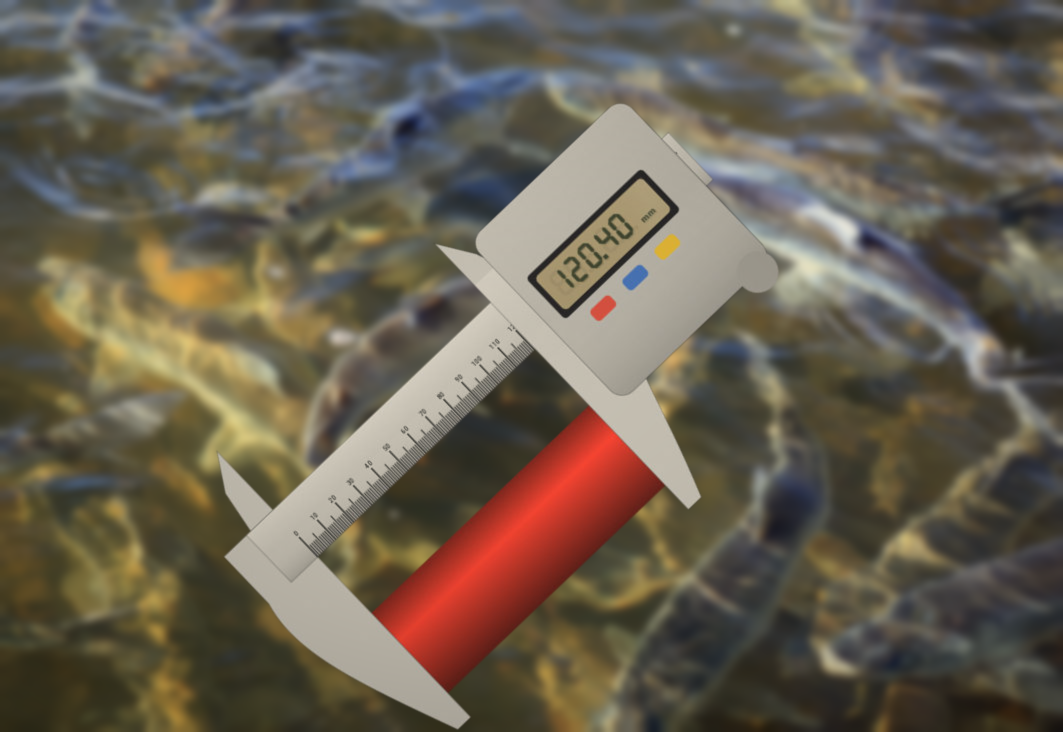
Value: 120.40,mm
